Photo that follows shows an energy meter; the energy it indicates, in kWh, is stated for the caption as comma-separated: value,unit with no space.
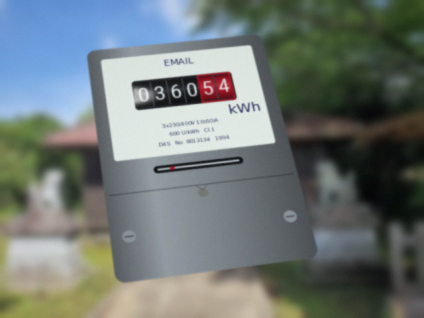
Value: 360.54,kWh
